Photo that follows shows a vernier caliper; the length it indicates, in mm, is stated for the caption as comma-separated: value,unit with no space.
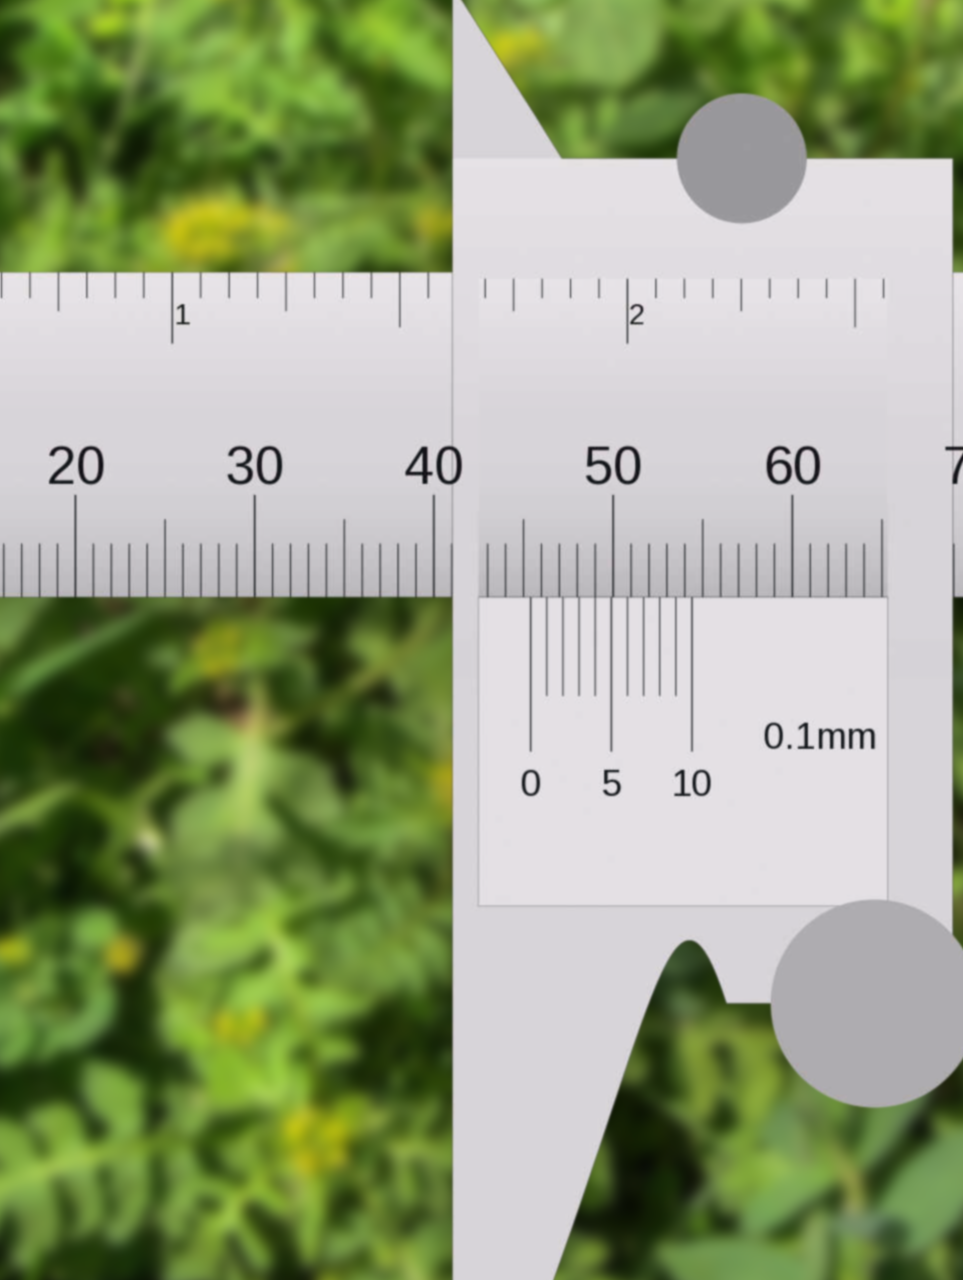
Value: 45.4,mm
